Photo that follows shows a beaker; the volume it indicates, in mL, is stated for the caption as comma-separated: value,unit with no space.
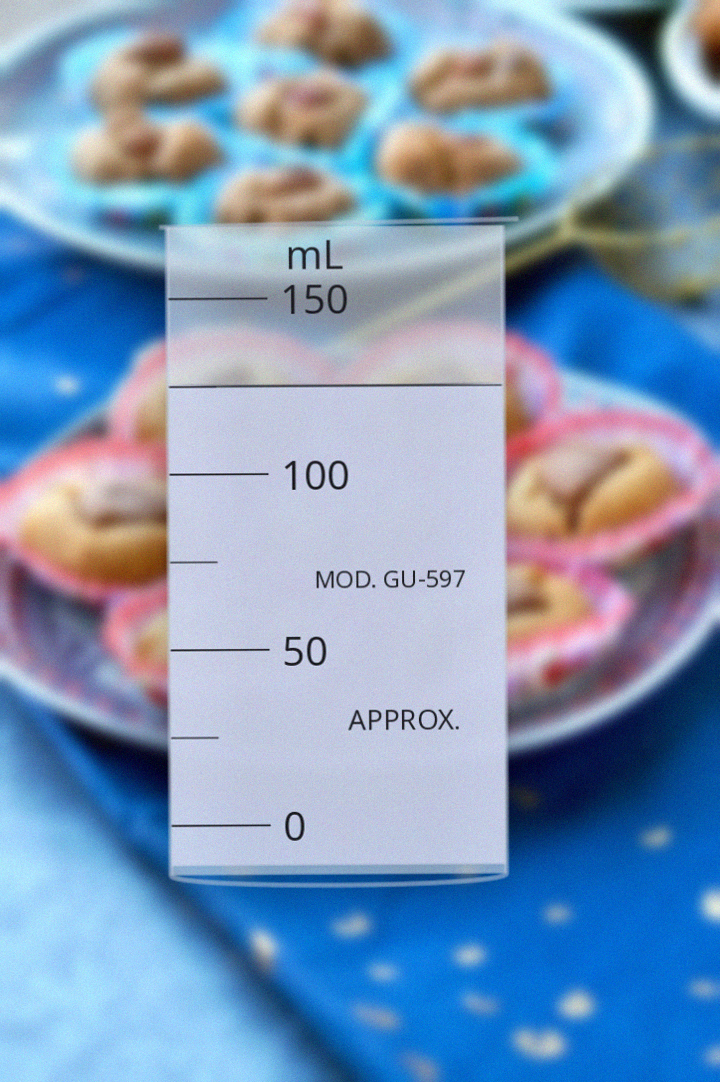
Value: 125,mL
